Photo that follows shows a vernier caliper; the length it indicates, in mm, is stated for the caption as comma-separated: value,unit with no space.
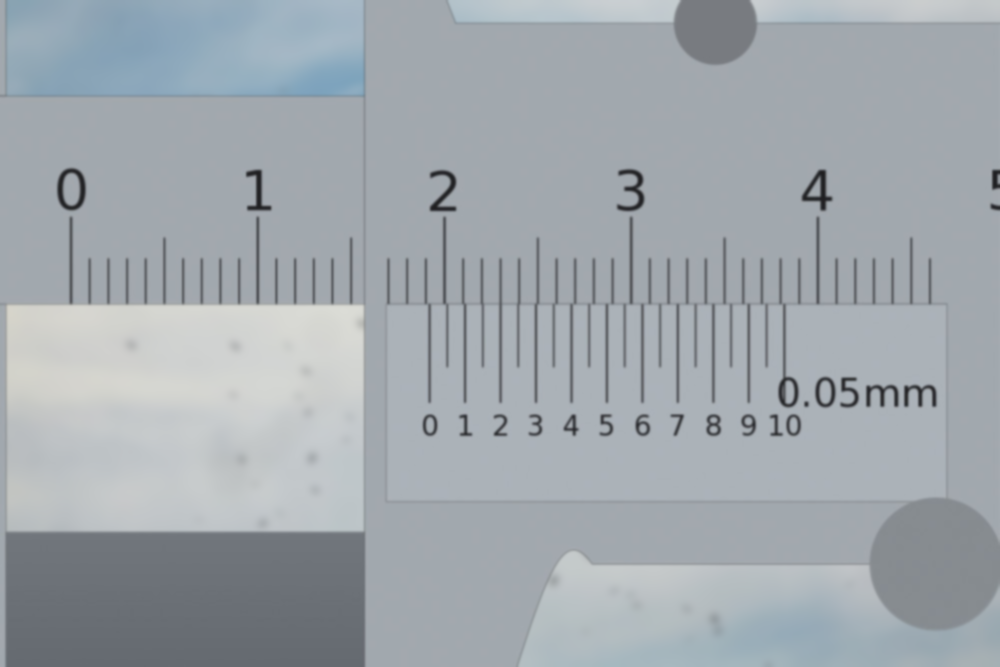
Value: 19.2,mm
